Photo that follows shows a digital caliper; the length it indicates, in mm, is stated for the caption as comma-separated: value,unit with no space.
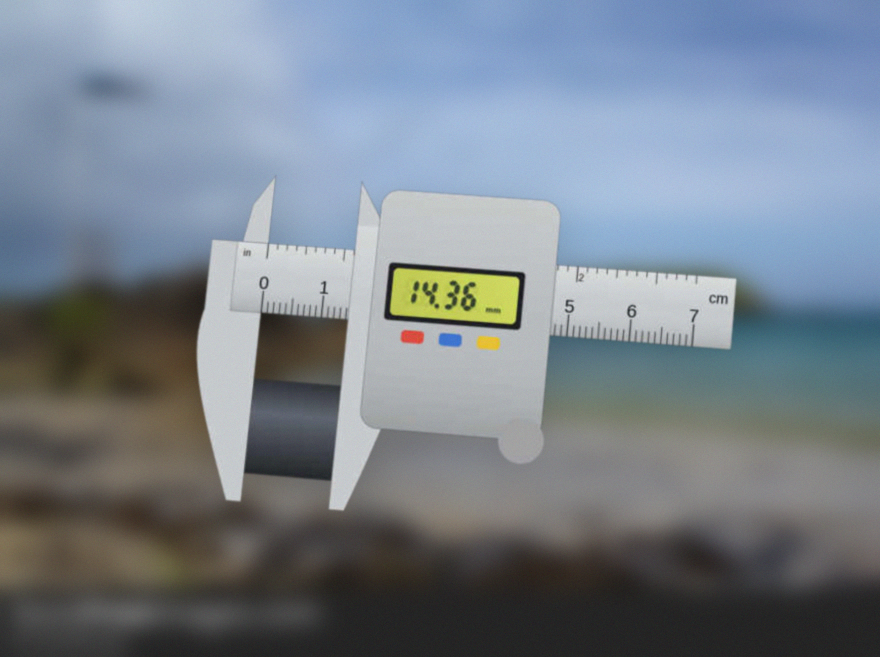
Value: 14.36,mm
